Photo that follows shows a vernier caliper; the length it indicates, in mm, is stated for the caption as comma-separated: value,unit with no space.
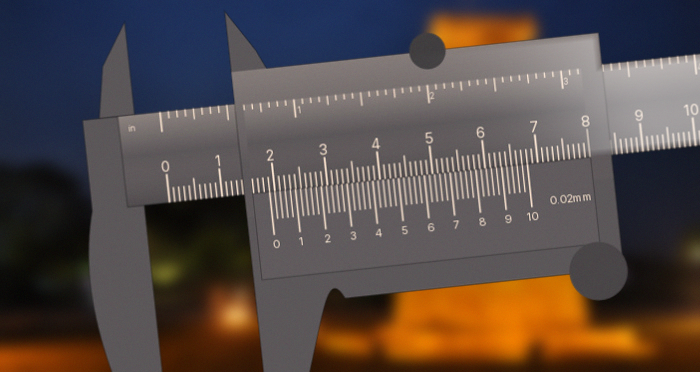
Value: 19.0,mm
